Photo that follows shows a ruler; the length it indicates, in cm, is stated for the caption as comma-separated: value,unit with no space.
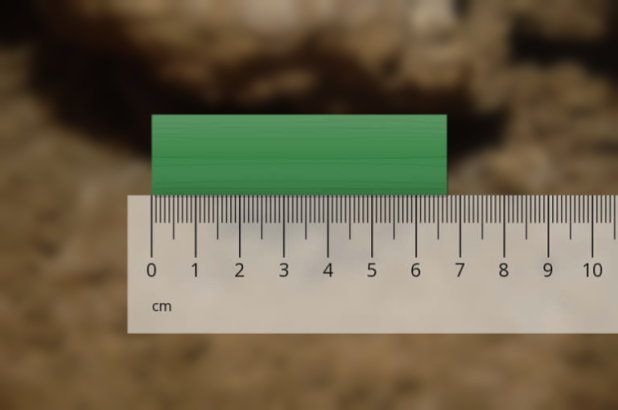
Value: 6.7,cm
